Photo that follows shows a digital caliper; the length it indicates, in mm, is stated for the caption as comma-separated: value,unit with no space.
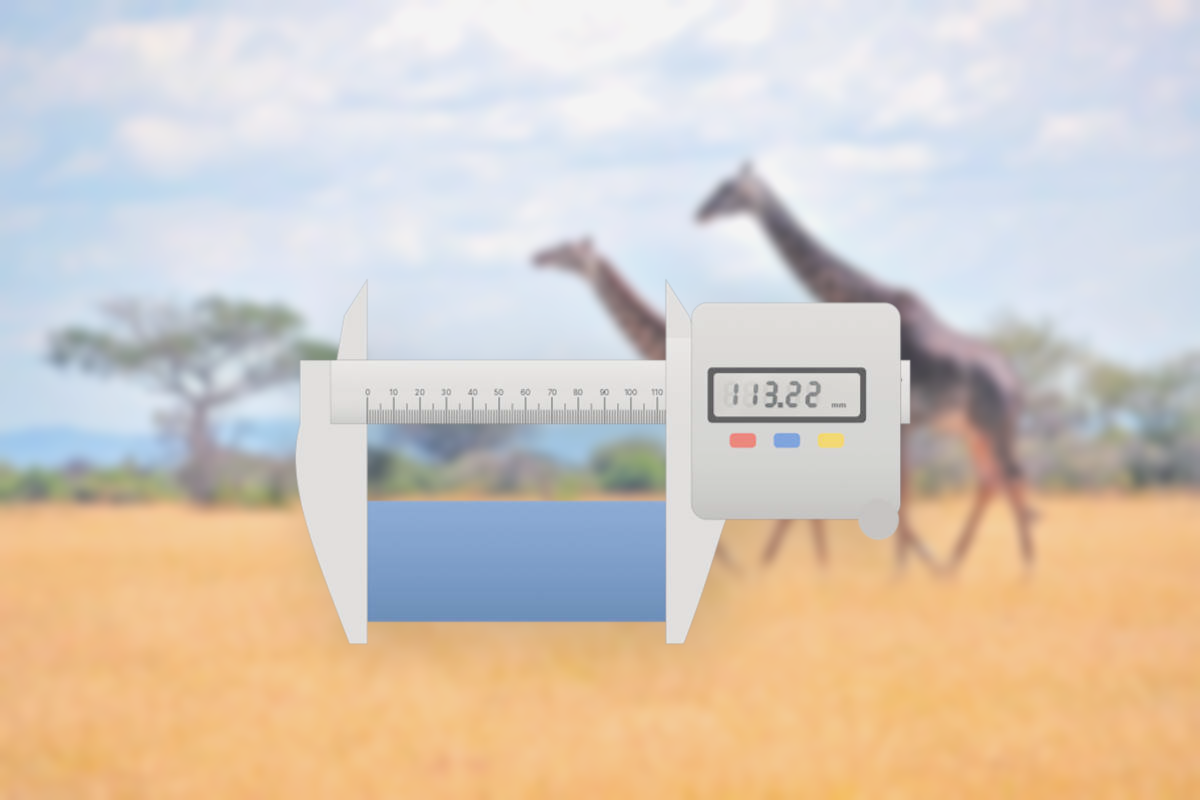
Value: 113.22,mm
